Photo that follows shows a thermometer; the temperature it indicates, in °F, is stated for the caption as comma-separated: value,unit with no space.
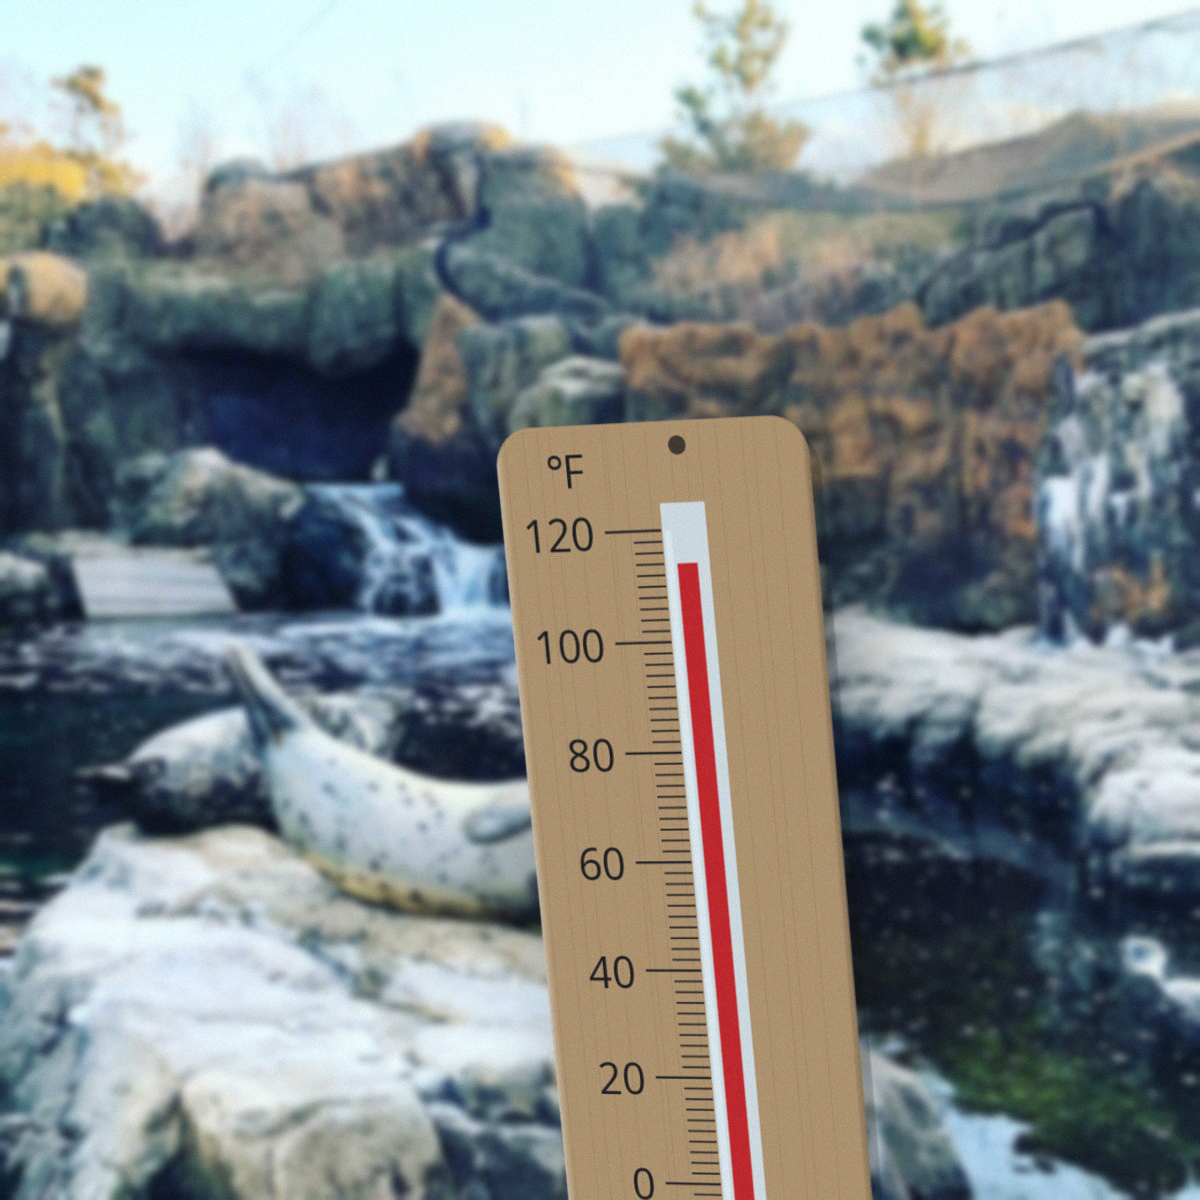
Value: 114,°F
